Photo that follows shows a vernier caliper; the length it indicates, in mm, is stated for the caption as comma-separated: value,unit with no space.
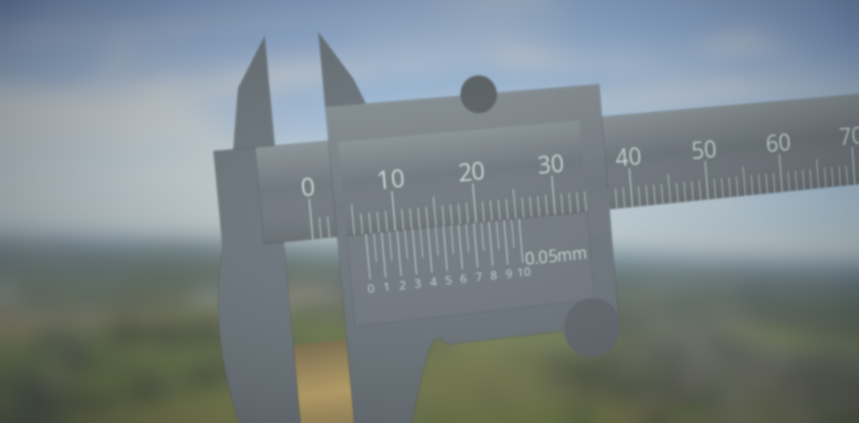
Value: 6.4,mm
